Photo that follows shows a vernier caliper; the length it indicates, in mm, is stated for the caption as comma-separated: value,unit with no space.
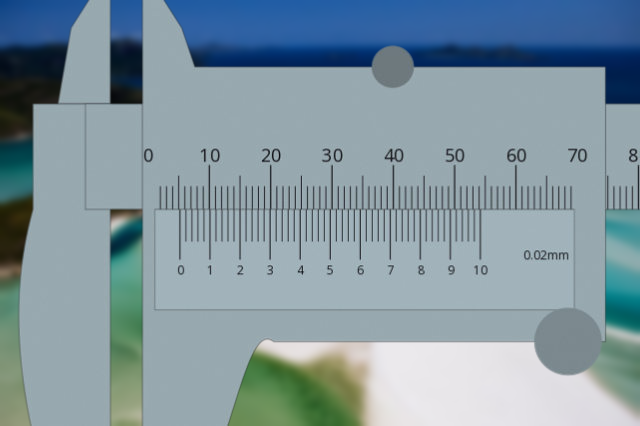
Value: 5.2,mm
